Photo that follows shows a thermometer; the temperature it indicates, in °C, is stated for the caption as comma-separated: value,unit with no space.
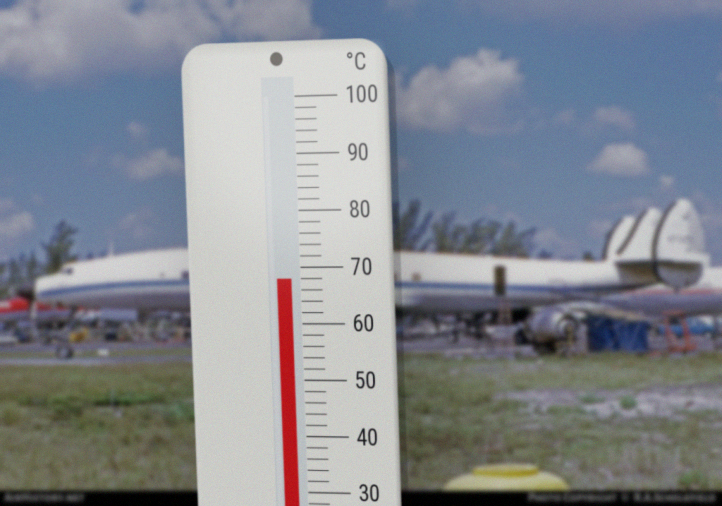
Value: 68,°C
